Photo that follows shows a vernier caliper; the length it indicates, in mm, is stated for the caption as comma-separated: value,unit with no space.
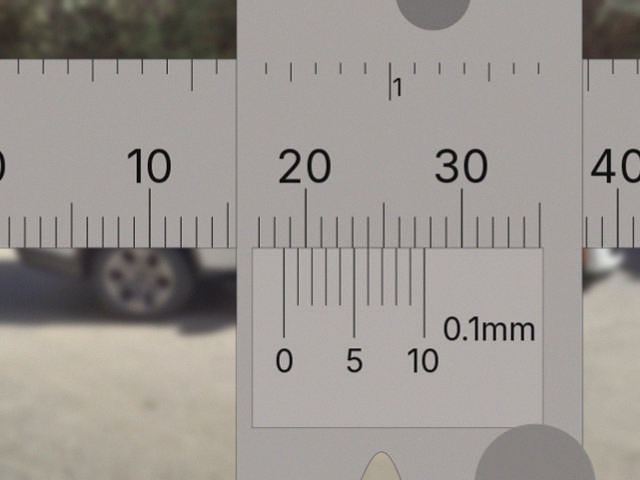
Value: 18.6,mm
